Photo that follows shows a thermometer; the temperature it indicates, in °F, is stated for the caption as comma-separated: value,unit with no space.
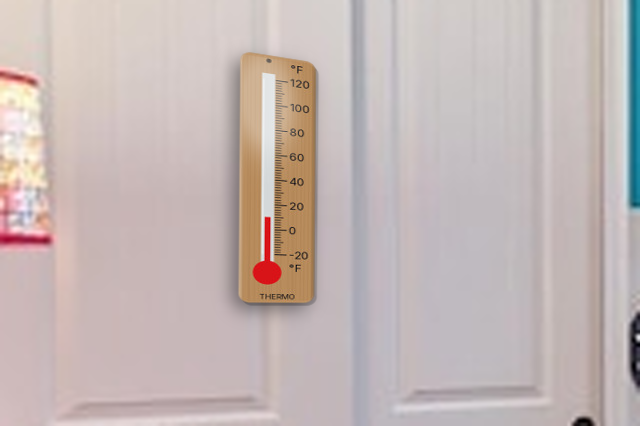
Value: 10,°F
